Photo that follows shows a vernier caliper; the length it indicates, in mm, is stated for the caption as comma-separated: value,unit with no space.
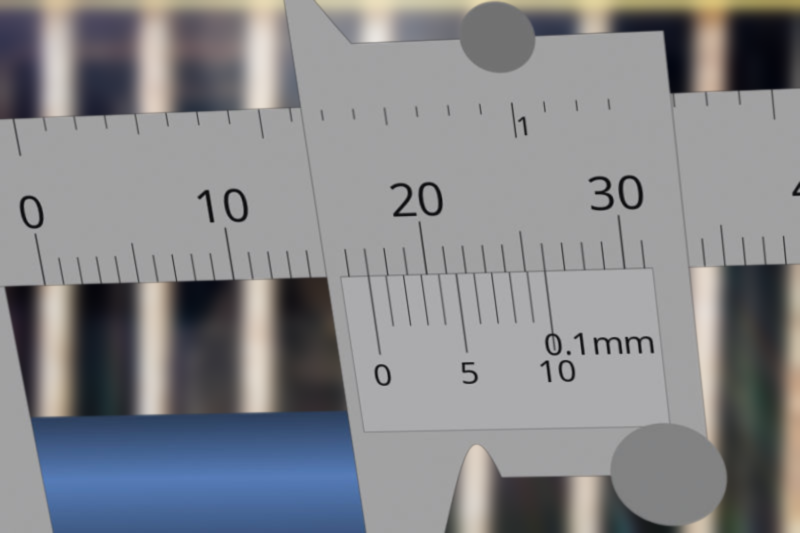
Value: 17.0,mm
